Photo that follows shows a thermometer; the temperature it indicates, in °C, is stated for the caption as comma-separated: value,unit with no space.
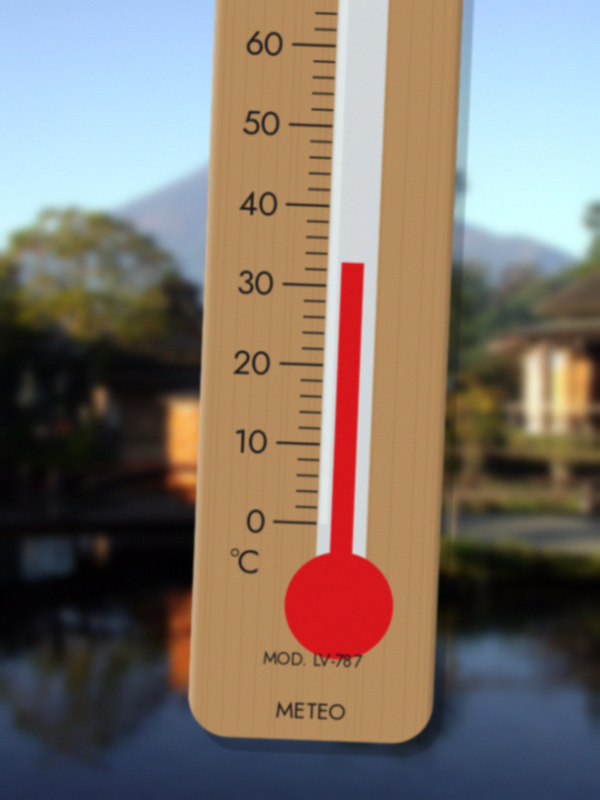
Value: 33,°C
